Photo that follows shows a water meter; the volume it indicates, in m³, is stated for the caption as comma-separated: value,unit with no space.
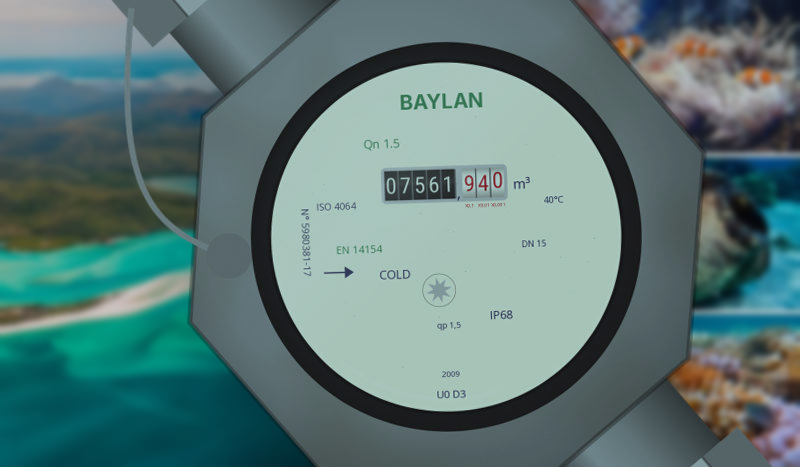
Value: 7561.940,m³
